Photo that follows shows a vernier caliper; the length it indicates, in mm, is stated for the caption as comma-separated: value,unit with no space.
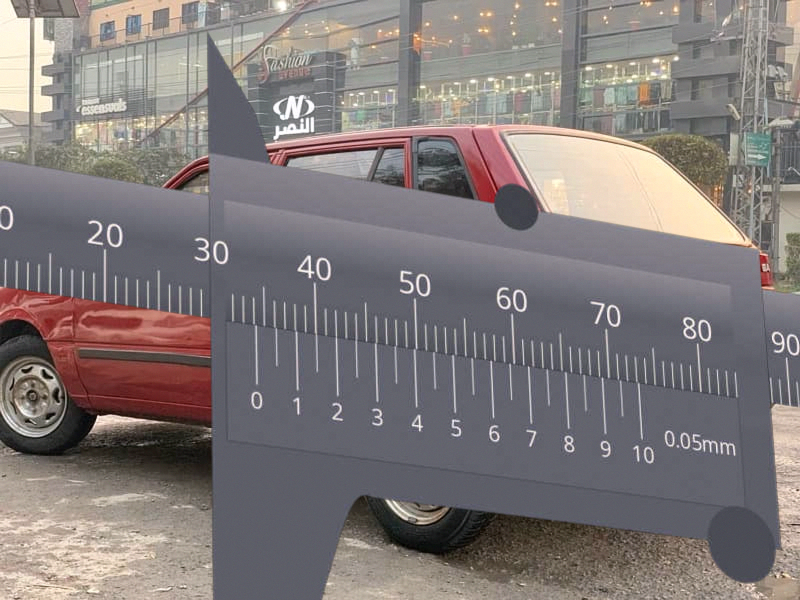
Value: 34.2,mm
